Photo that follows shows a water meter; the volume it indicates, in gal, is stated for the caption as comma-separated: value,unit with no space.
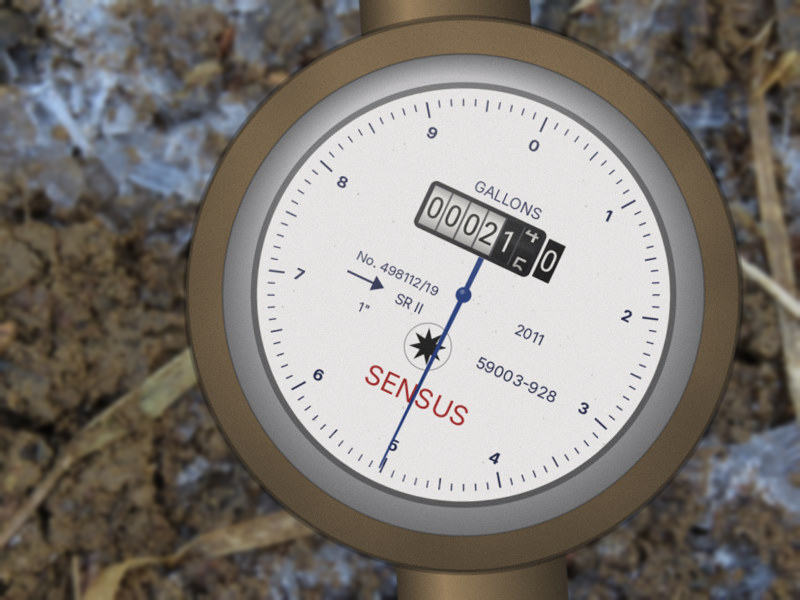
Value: 2145.0,gal
